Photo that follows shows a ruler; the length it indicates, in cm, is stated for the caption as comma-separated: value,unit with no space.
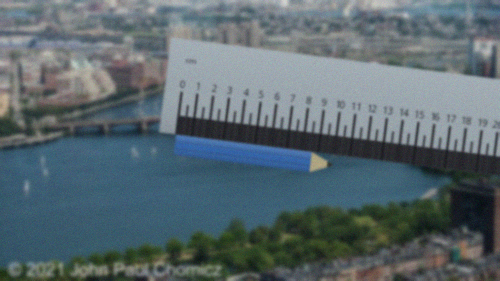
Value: 10,cm
